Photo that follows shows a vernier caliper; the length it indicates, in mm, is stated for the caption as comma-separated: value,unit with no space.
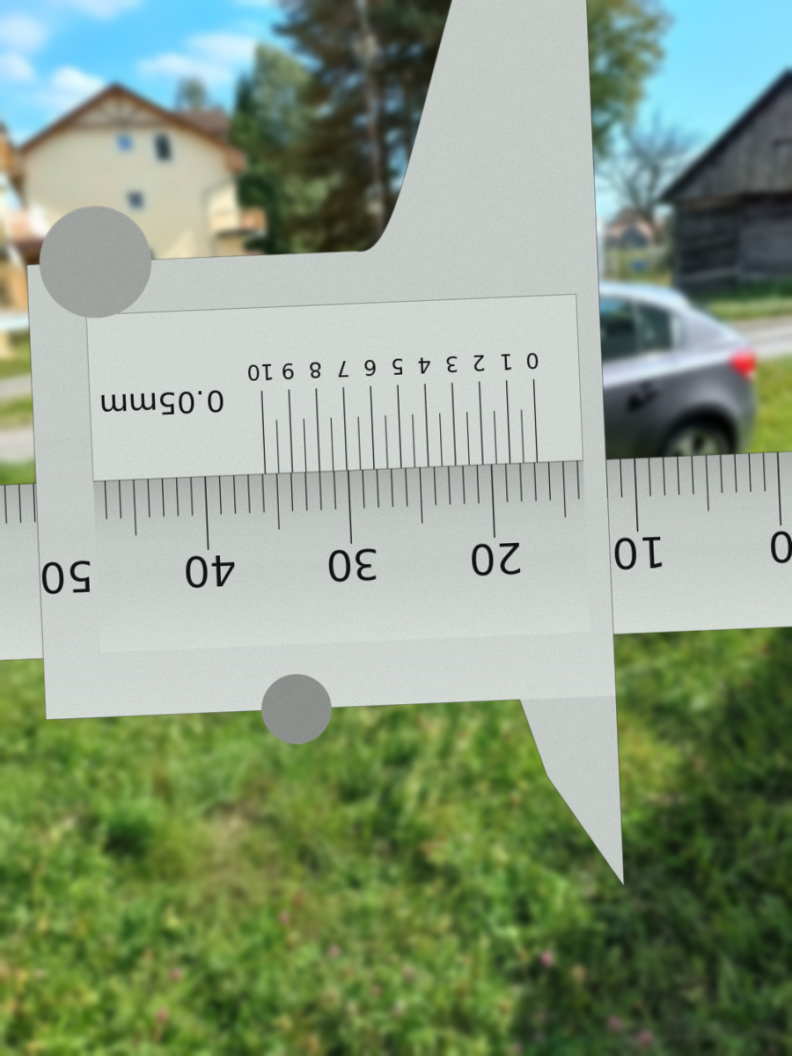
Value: 16.8,mm
